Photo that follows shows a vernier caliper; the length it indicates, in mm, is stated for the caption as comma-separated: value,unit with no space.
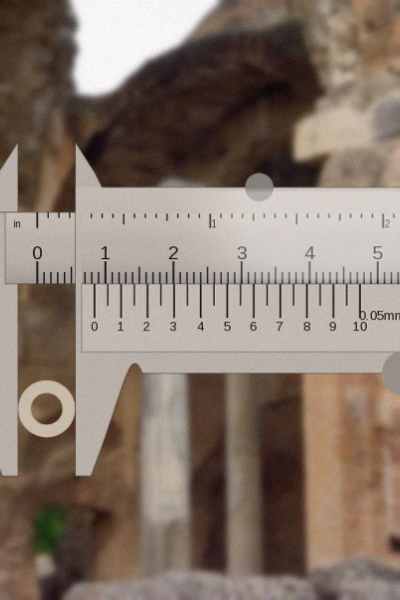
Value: 8.4,mm
